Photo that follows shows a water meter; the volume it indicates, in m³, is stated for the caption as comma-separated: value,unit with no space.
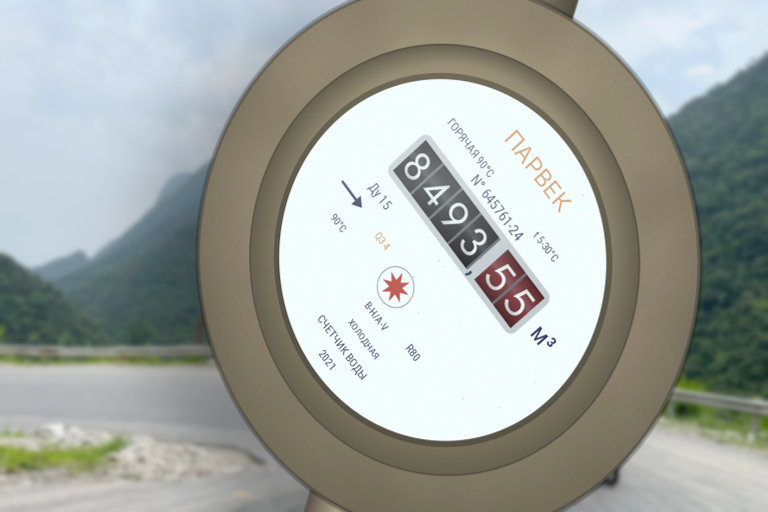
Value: 8493.55,m³
